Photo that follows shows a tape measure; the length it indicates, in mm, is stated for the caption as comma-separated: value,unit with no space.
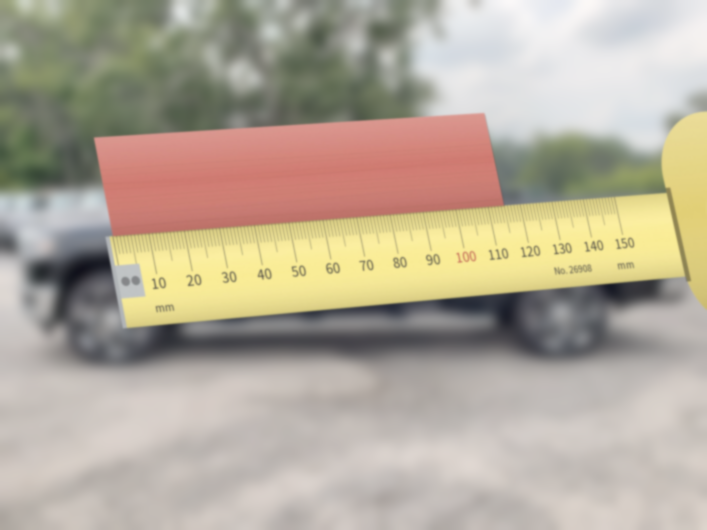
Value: 115,mm
